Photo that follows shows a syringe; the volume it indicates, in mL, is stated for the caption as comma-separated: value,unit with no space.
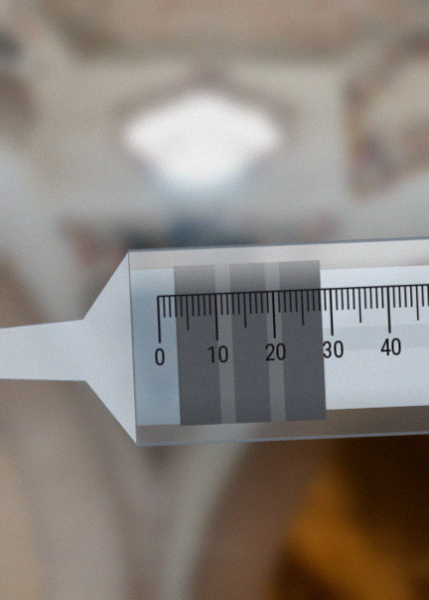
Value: 3,mL
